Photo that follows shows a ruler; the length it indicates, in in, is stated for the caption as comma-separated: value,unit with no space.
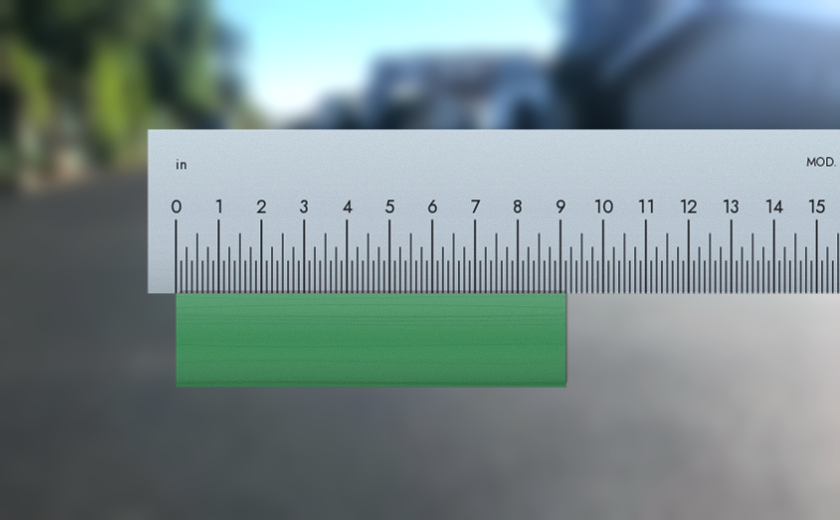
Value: 9.125,in
